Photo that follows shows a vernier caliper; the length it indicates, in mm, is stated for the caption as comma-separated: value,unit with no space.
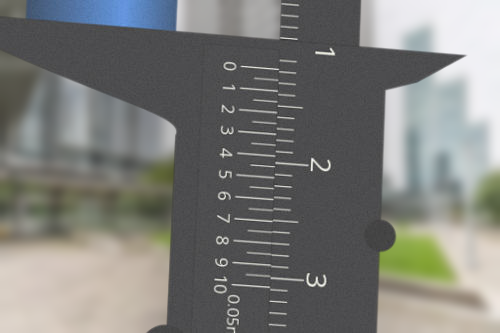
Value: 11.8,mm
